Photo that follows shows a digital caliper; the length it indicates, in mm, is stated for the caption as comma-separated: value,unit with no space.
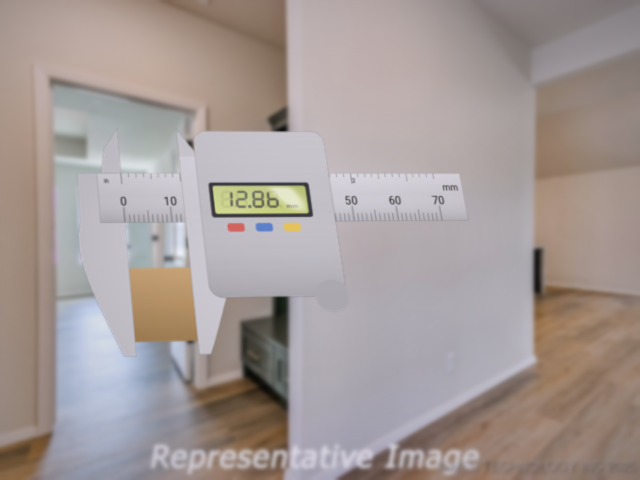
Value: 12.86,mm
